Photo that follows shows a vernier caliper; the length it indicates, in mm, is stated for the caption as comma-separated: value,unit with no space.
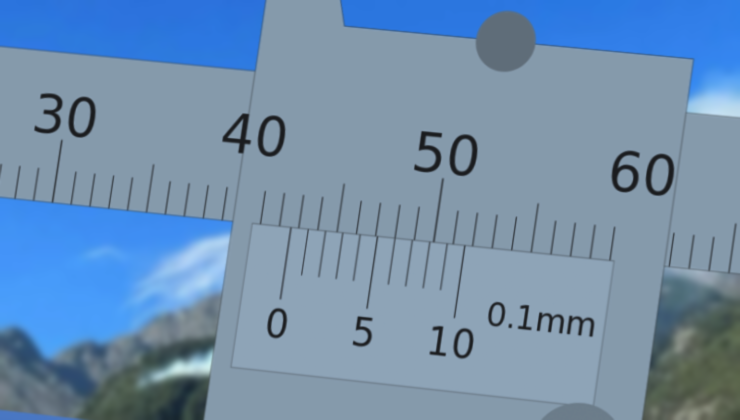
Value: 42.6,mm
